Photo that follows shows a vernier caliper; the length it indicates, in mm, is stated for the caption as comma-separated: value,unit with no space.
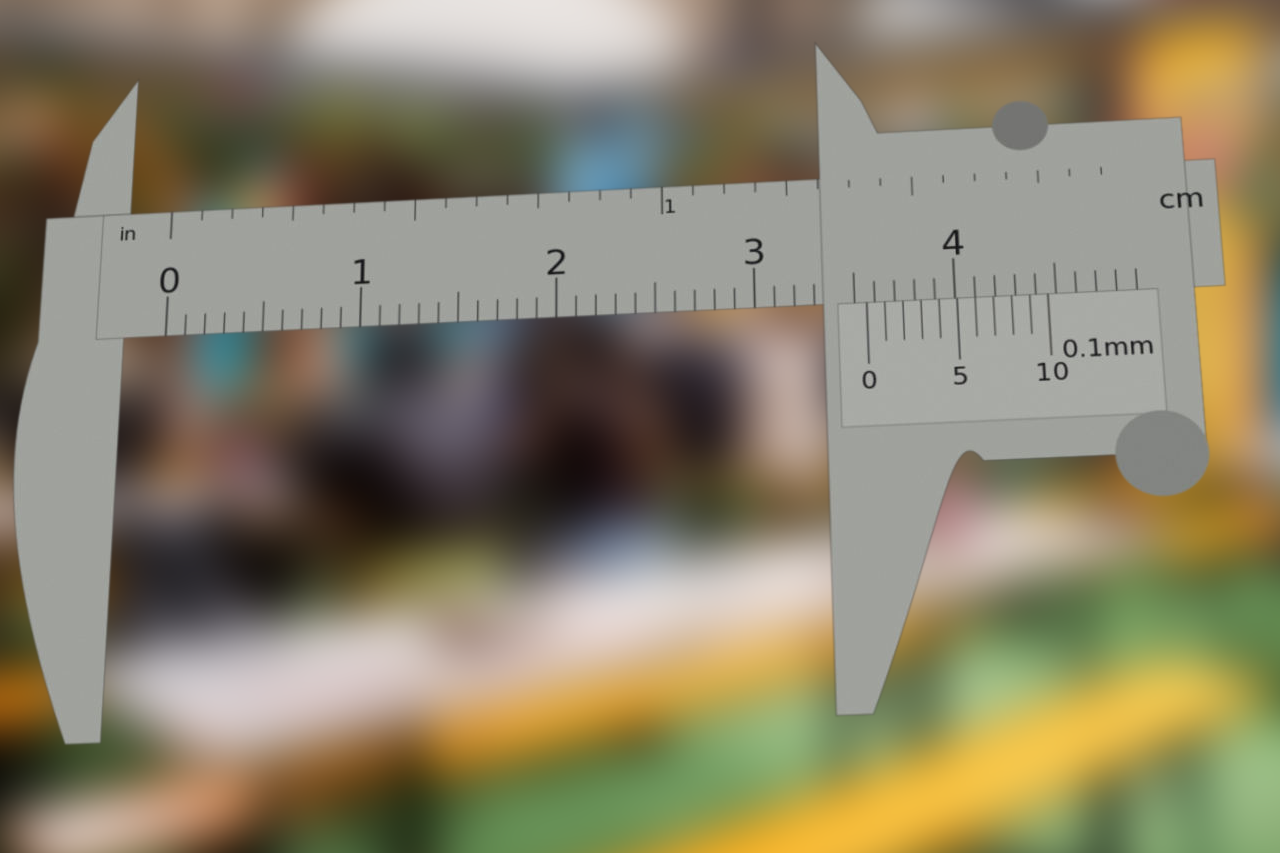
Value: 35.6,mm
